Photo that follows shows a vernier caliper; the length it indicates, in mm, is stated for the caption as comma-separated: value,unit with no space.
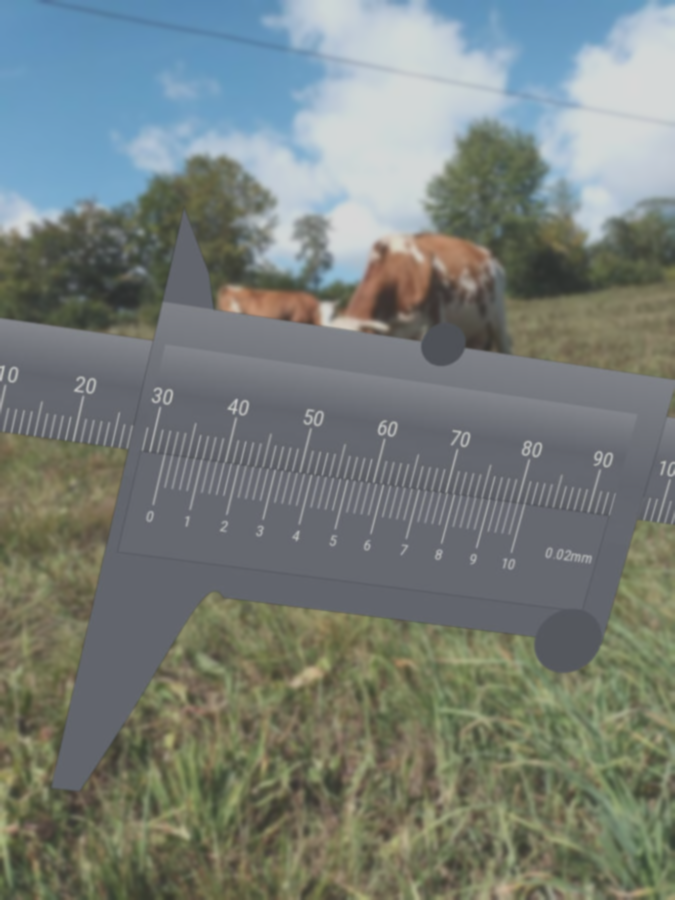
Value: 32.0,mm
